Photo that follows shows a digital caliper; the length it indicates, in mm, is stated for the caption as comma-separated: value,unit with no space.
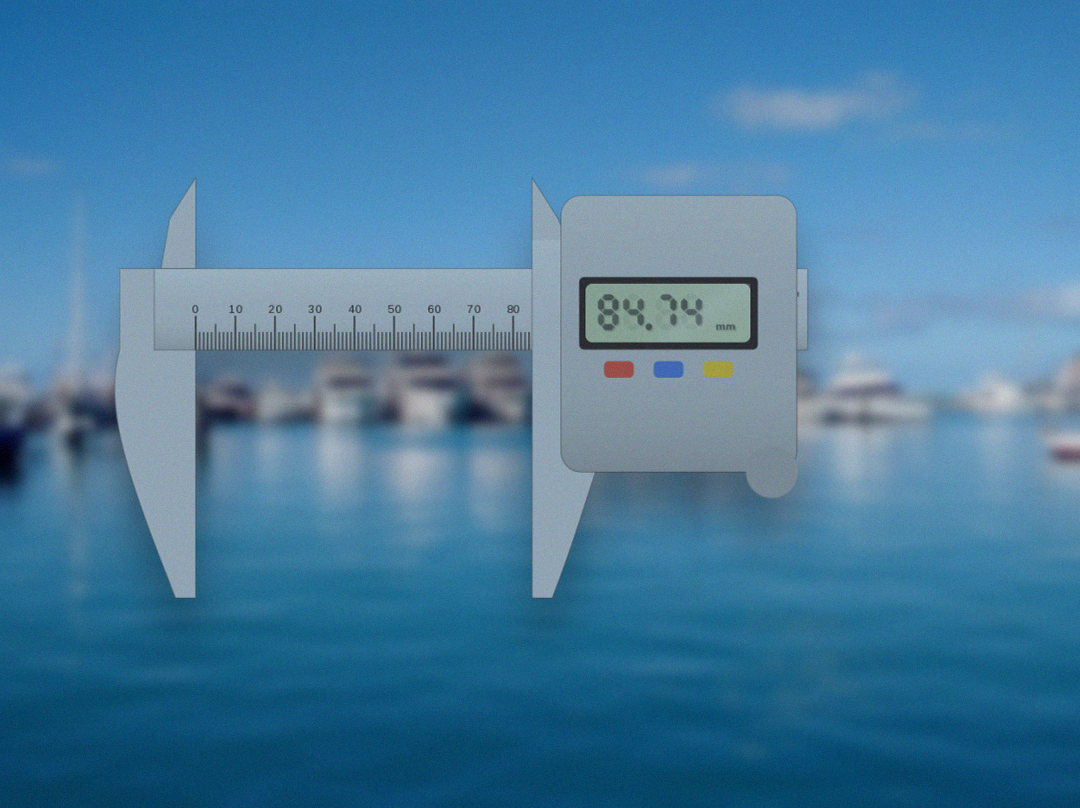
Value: 84.74,mm
